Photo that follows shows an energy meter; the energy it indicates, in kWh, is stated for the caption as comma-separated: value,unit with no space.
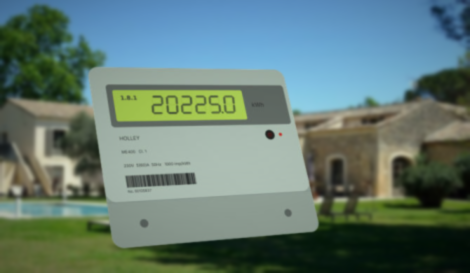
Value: 20225.0,kWh
